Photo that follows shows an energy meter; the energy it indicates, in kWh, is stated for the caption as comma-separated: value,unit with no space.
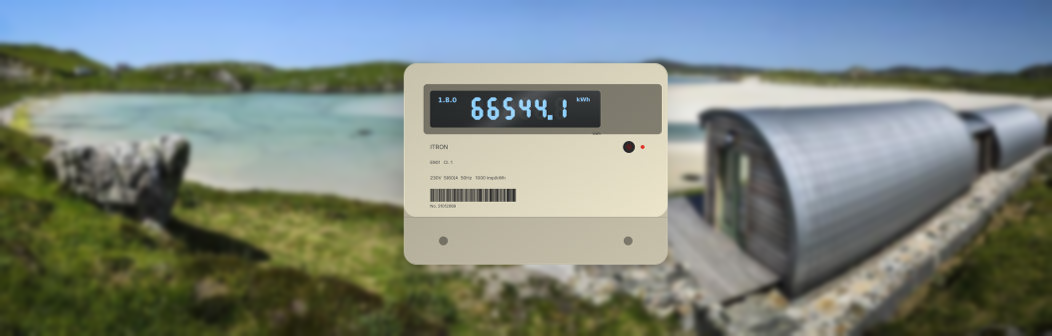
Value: 66544.1,kWh
